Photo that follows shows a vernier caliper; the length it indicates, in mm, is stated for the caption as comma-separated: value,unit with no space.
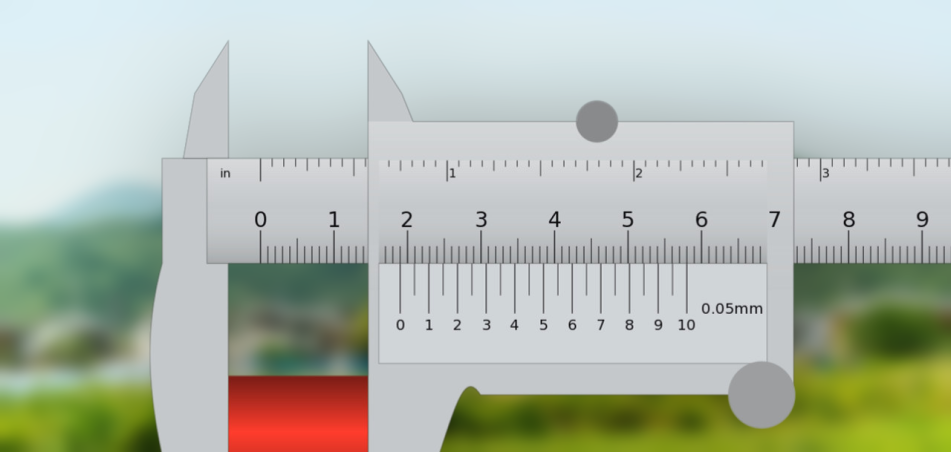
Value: 19.0,mm
